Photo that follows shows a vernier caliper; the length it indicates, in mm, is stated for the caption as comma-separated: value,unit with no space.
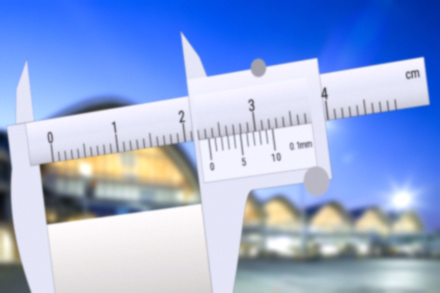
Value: 23.4,mm
